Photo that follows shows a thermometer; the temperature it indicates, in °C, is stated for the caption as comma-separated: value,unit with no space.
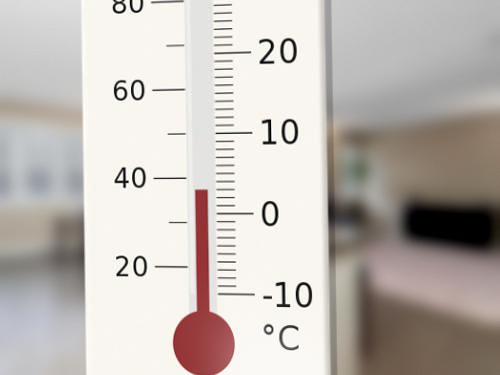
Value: 3,°C
